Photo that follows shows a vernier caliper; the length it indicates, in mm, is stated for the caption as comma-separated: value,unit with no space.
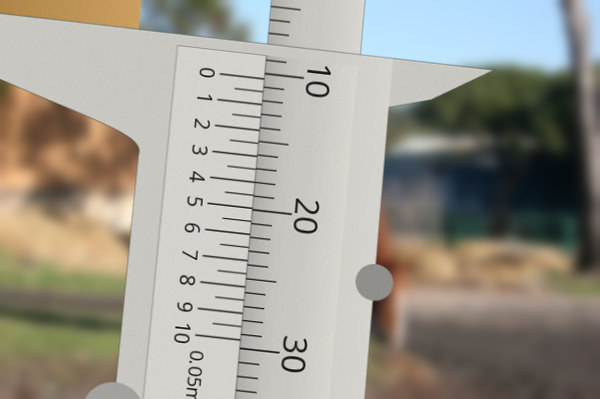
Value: 10.4,mm
